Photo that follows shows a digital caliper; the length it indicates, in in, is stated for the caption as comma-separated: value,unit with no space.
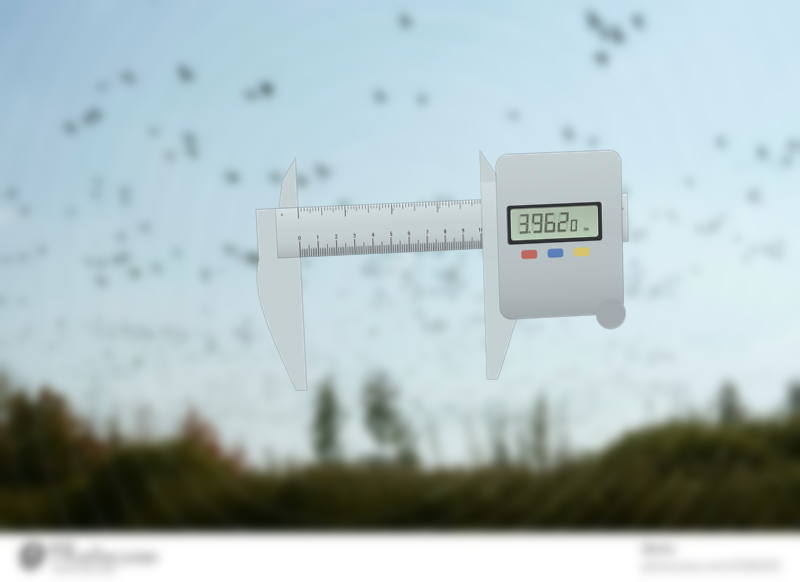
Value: 3.9620,in
